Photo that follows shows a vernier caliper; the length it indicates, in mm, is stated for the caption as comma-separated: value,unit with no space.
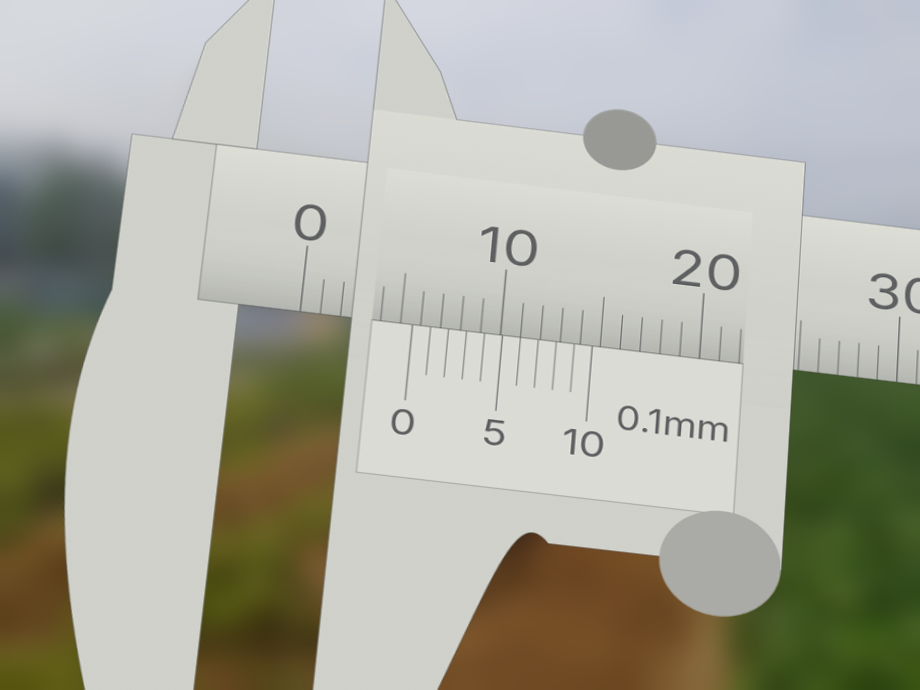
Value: 5.6,mm
